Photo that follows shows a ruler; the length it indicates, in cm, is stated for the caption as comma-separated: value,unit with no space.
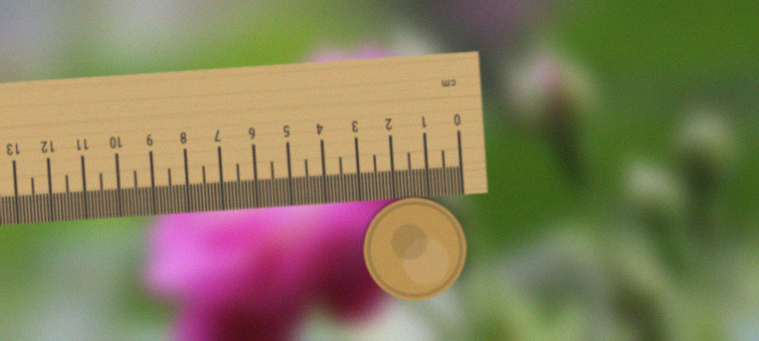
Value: 3,cm
